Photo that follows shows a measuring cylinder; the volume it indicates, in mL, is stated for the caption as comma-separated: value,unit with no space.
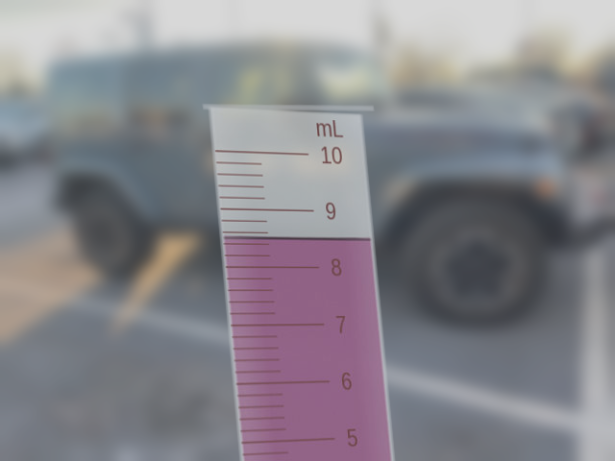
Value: 8.5,mL
